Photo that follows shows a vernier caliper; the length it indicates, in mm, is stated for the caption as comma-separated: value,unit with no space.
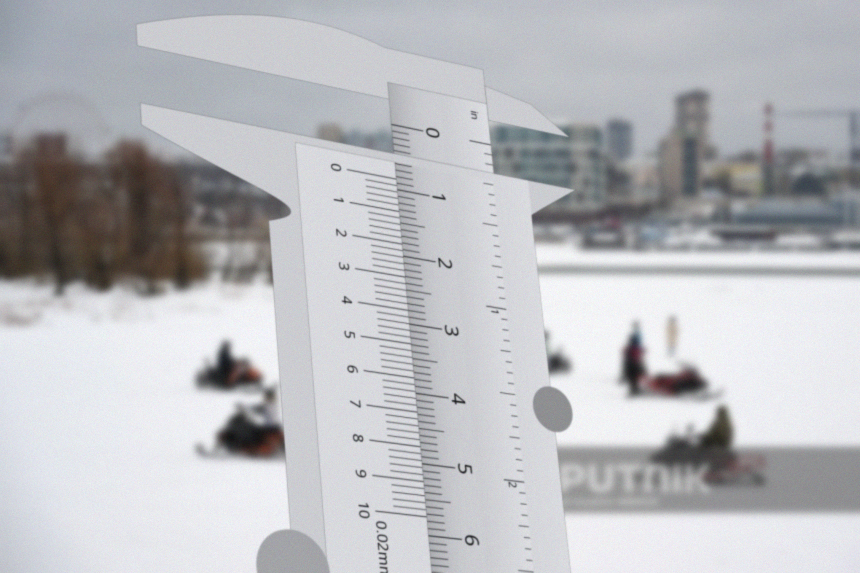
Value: 8.4,mm
